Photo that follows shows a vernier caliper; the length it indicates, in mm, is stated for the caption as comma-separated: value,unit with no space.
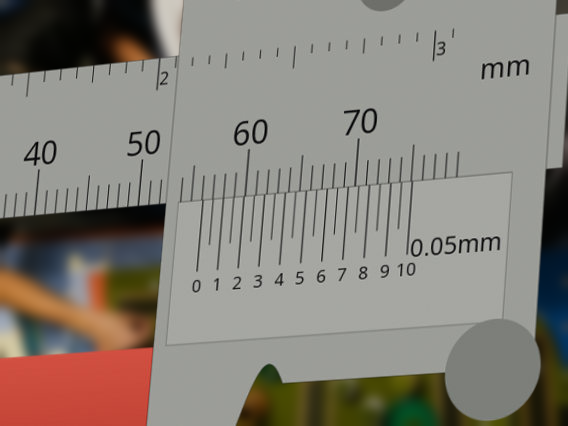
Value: 56.1,mm
